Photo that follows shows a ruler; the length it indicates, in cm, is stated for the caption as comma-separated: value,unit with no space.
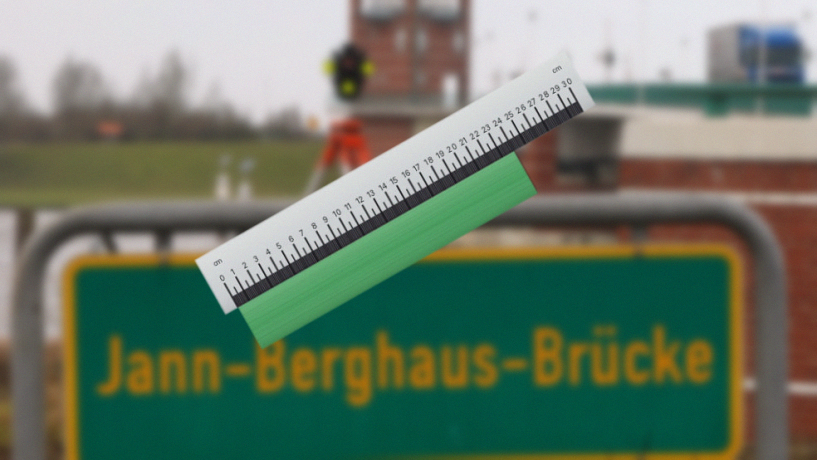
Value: 24,cm
